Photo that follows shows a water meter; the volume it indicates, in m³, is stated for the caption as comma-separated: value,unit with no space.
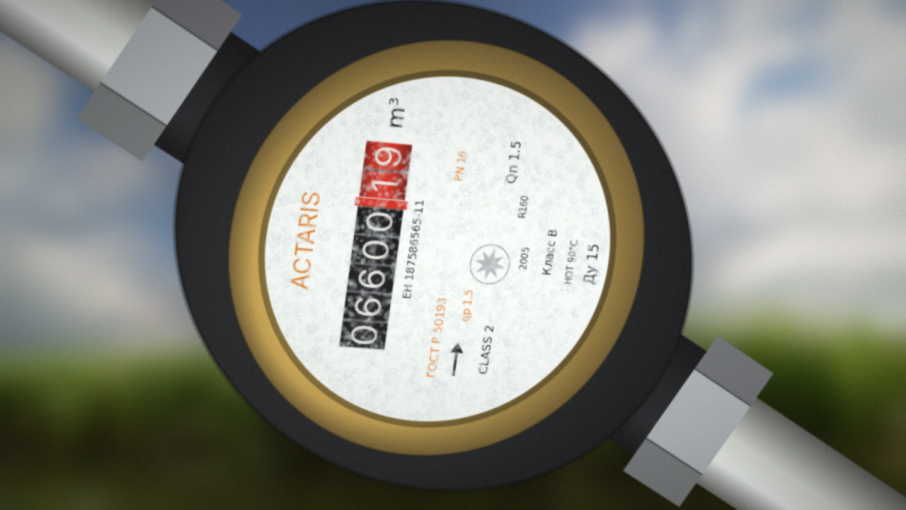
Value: 6600.19,m³
